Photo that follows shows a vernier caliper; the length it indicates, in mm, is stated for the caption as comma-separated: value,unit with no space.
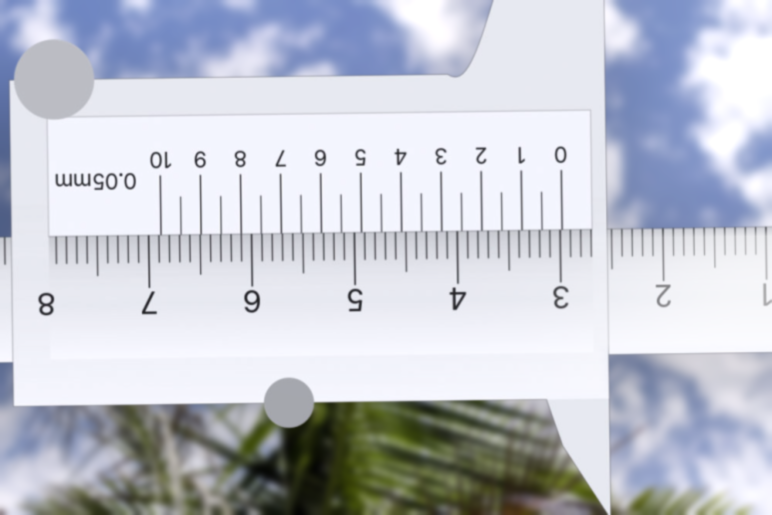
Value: 29.8,mm
